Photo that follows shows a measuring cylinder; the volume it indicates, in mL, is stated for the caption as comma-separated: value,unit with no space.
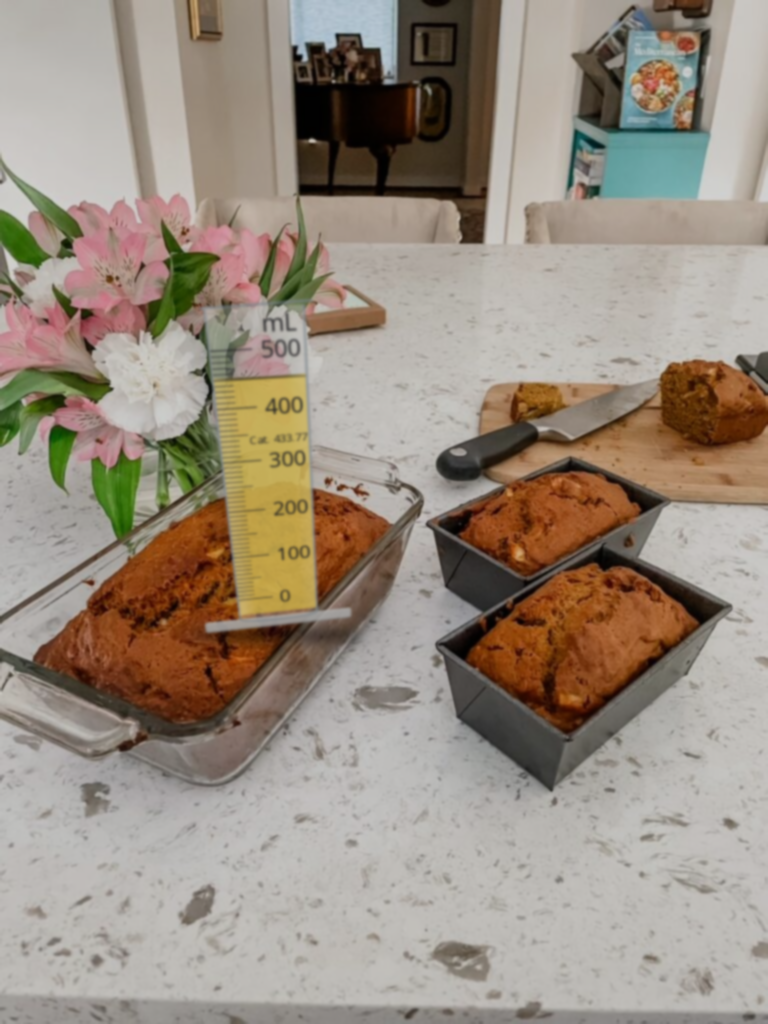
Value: 450,mL
